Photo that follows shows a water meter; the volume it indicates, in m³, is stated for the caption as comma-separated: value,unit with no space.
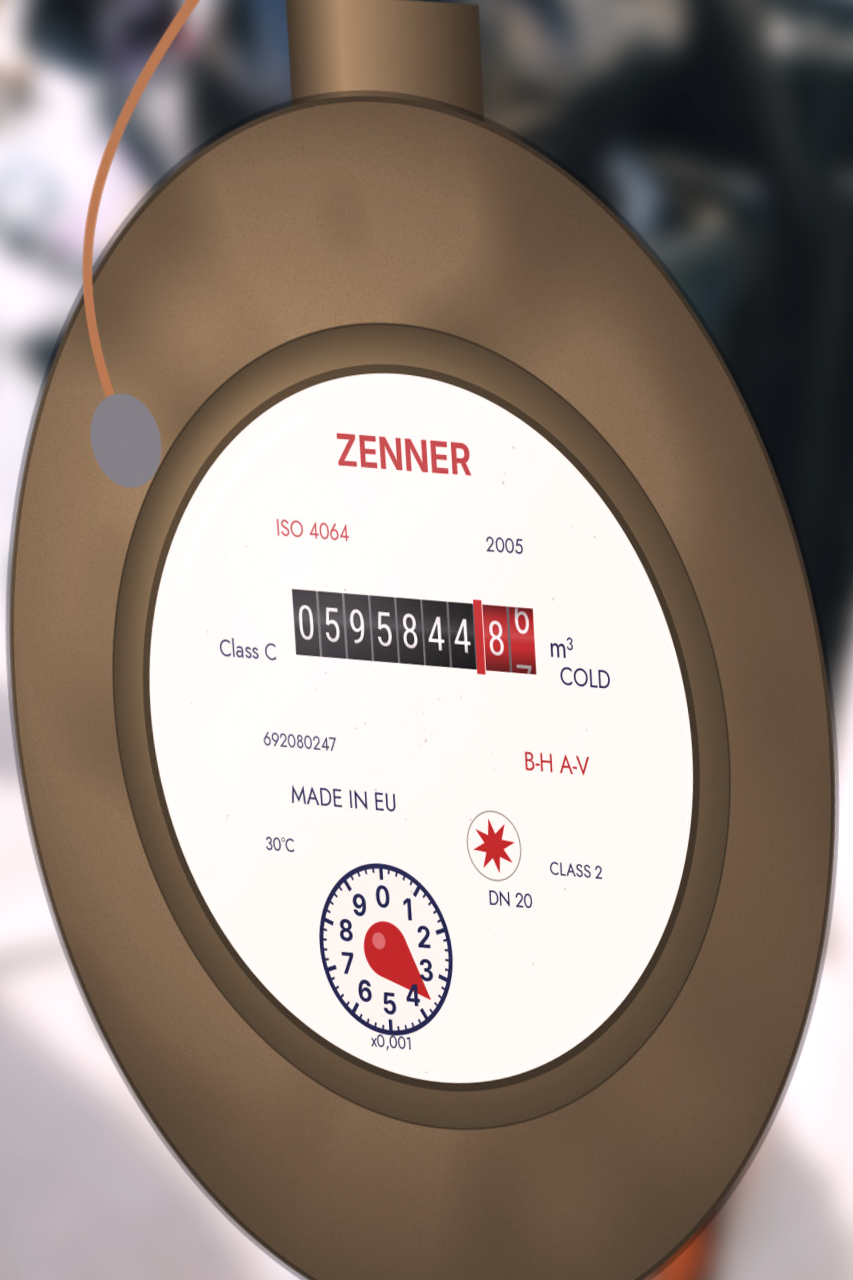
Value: 595844.863,m³
